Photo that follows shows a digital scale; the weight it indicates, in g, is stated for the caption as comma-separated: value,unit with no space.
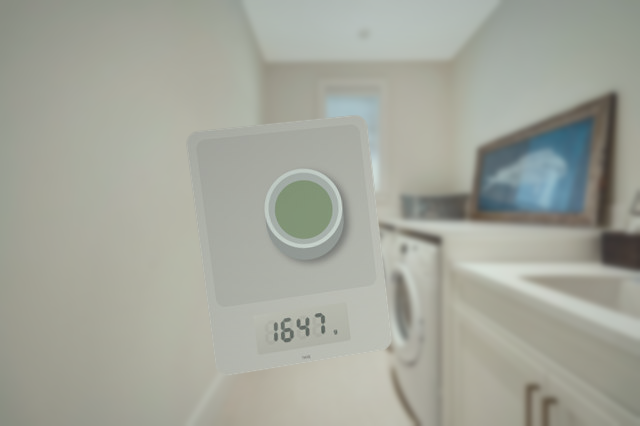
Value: 1647,g
